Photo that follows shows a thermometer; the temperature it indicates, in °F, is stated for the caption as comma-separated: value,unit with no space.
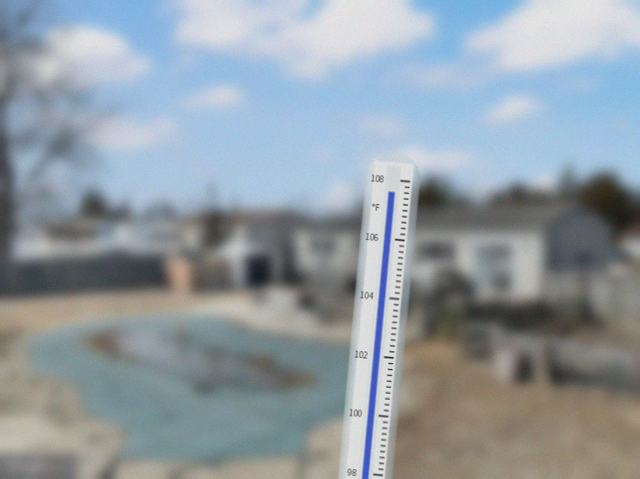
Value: 107.6,°F
